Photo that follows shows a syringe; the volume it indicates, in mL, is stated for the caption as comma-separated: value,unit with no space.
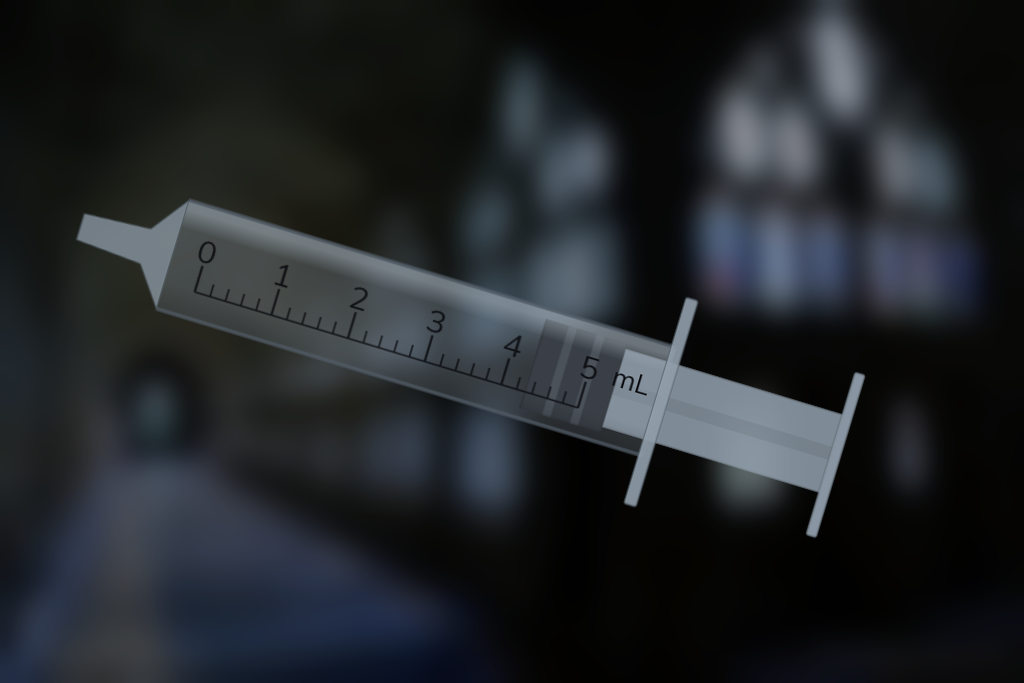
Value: 4.3,mL
